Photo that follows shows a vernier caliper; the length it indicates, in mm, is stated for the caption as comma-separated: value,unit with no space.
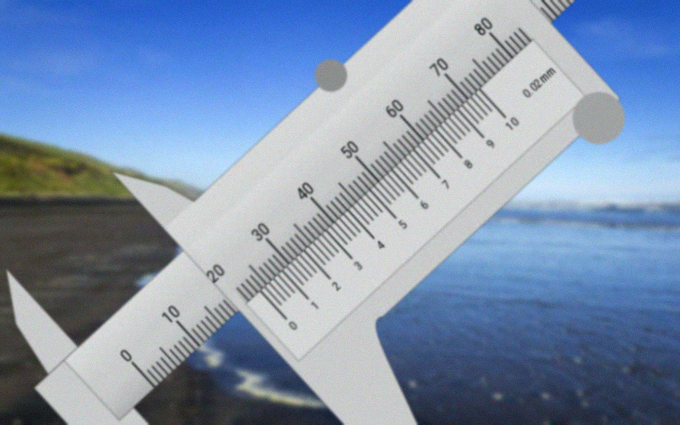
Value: 23.5,mm
